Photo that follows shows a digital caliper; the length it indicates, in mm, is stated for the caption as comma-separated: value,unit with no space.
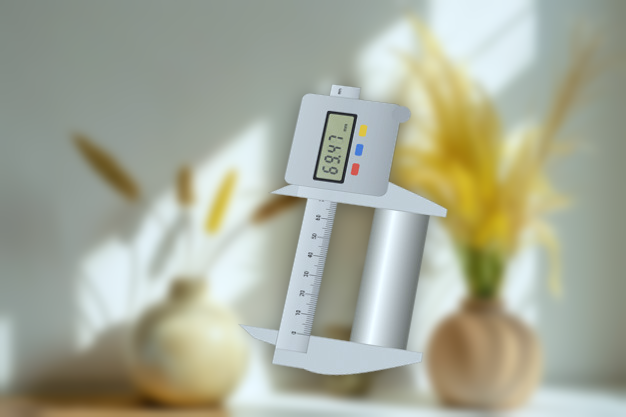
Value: 69.47,mm
